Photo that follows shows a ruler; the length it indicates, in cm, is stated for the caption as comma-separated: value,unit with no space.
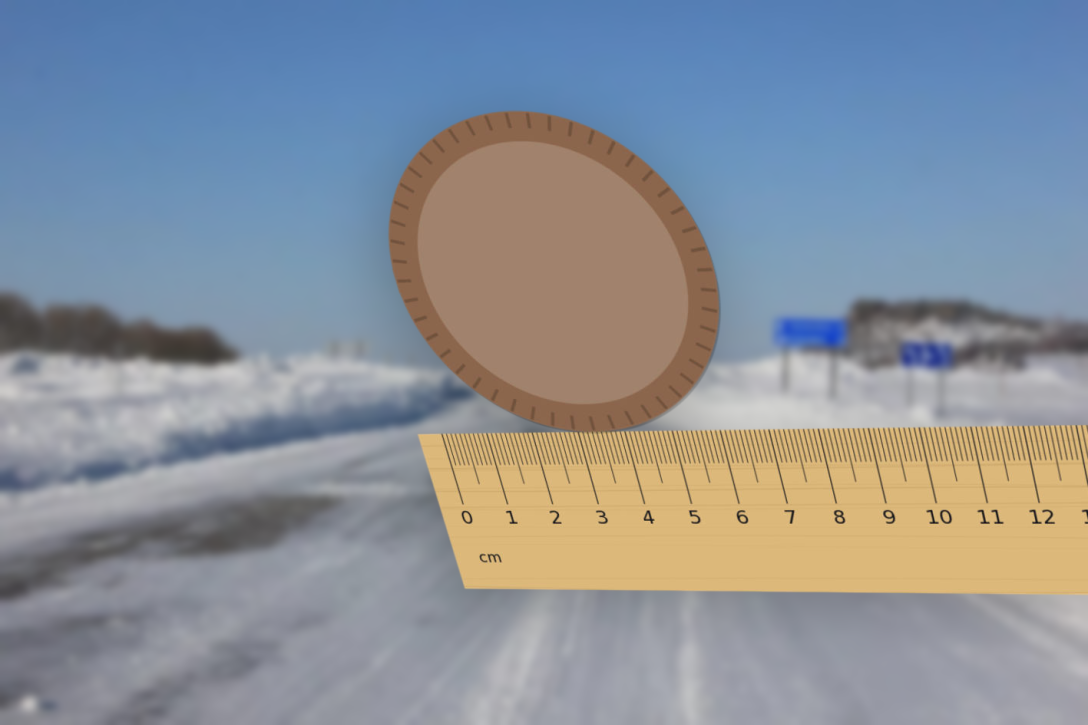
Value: 6.7,cm
